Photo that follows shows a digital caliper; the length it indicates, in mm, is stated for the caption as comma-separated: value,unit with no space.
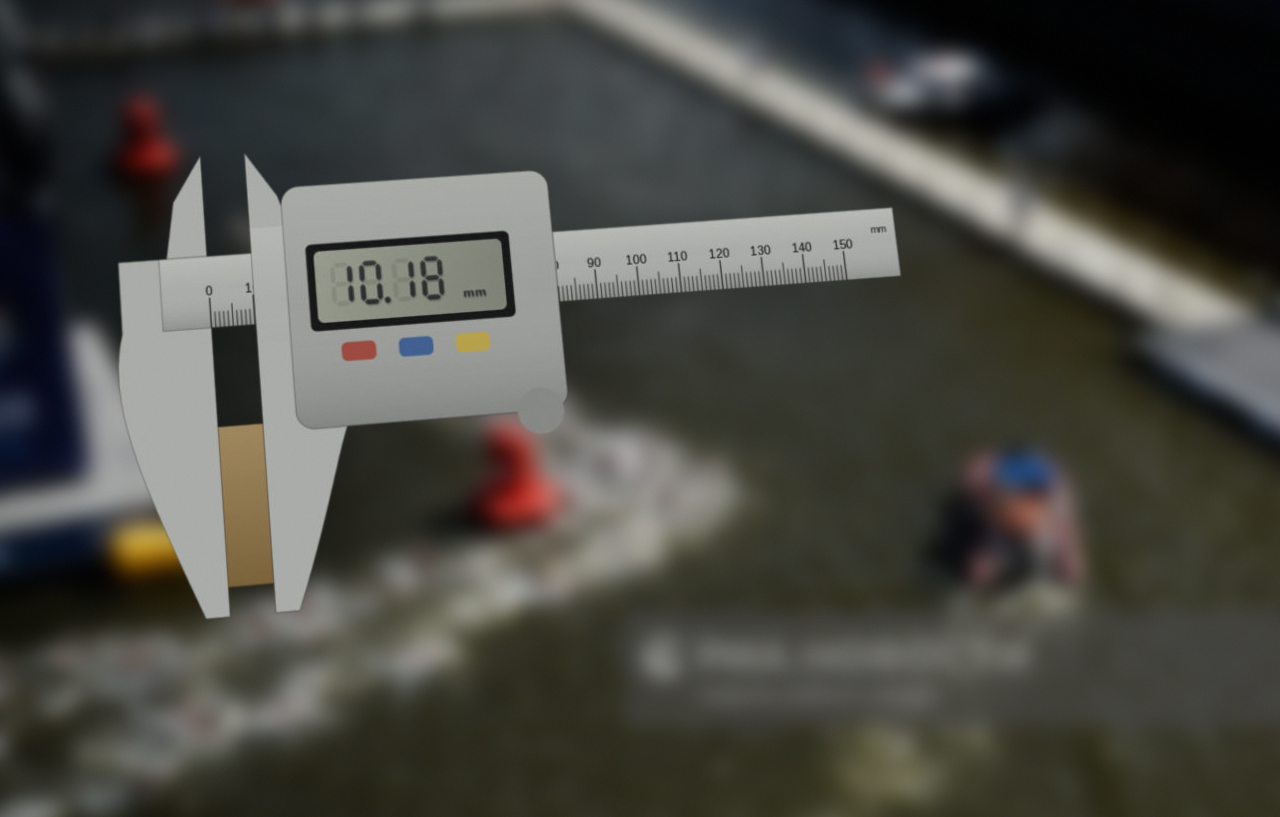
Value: 10.18,mm
